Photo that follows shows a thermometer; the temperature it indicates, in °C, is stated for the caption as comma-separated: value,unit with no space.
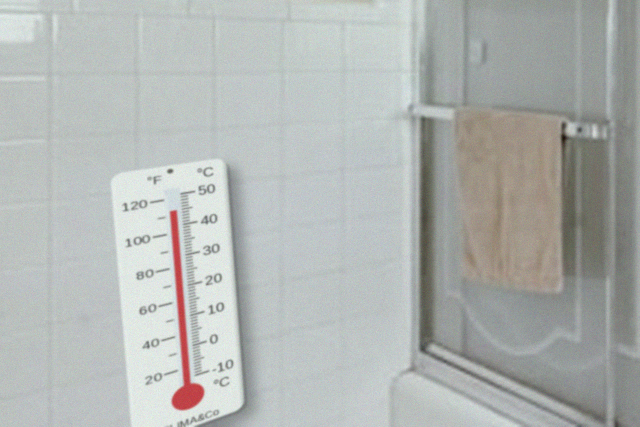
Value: 45,°C
